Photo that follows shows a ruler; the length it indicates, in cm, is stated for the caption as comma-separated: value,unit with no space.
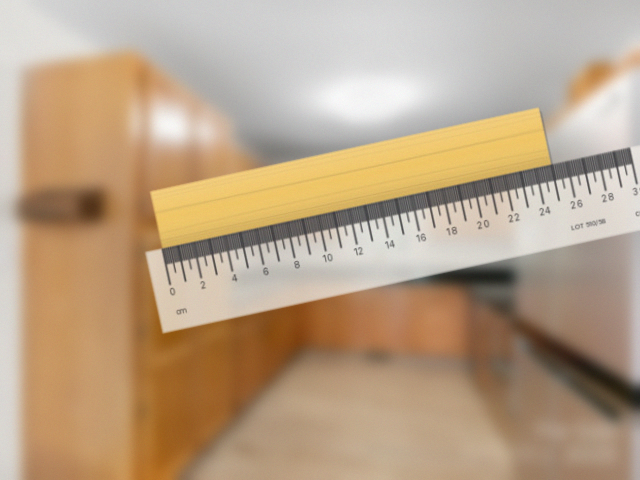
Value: 25,cm
